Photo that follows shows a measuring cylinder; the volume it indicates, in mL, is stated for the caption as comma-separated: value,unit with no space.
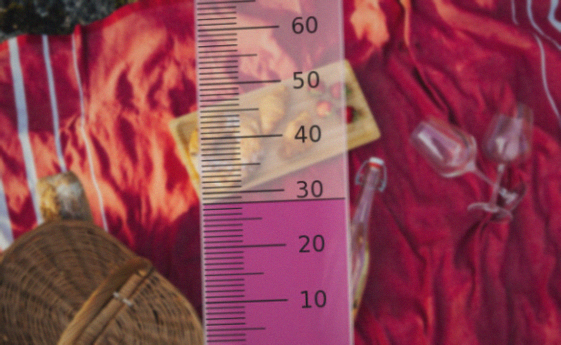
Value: 28,mL
